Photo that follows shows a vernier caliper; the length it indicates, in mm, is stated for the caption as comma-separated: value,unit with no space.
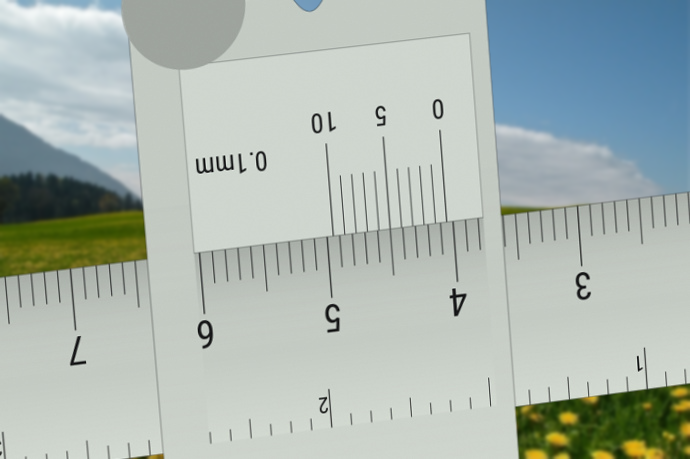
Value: 40.5,mm
